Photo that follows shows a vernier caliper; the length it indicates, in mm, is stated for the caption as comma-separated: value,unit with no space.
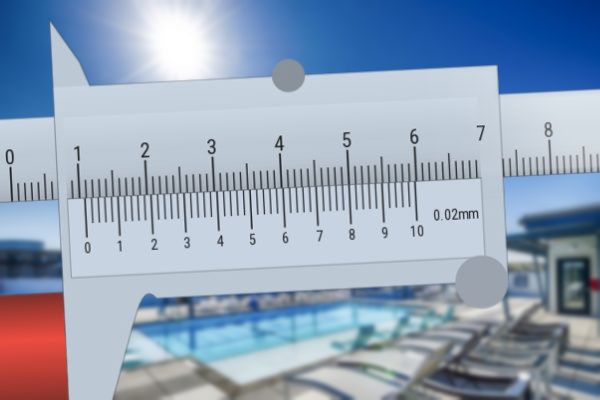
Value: 10.8,mm
